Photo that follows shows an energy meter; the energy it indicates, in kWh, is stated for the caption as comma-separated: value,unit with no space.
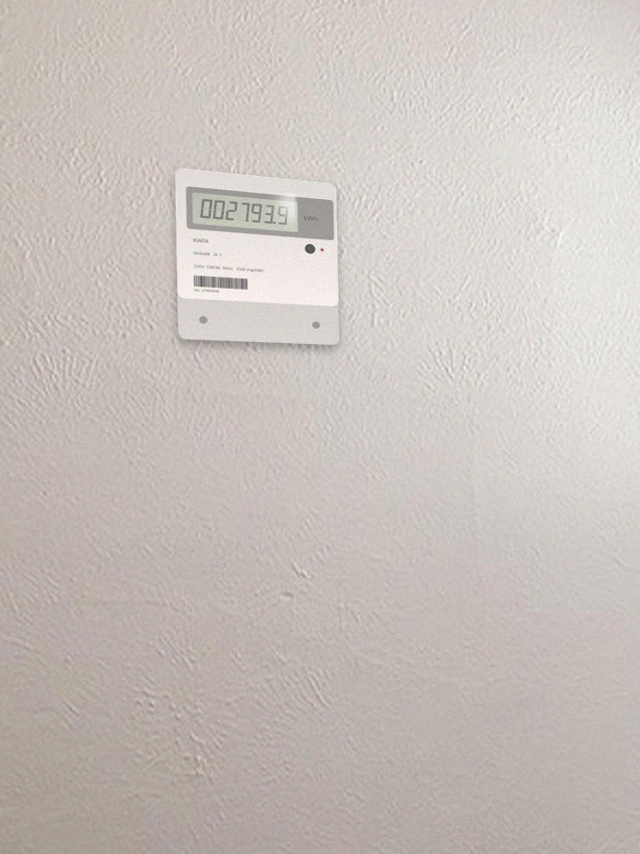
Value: 2793.9,kWh
